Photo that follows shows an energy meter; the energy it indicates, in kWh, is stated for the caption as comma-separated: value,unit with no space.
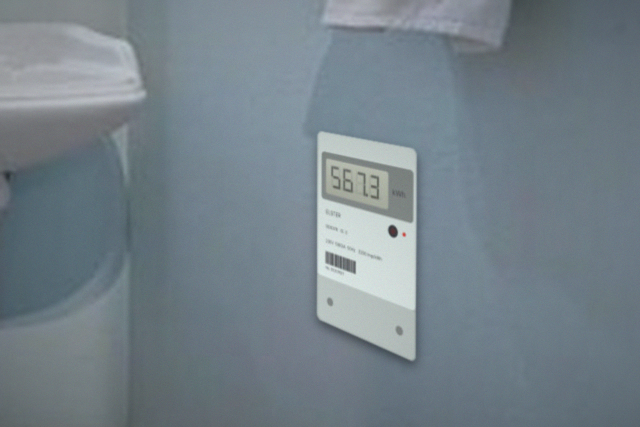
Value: 567.3,kWh
